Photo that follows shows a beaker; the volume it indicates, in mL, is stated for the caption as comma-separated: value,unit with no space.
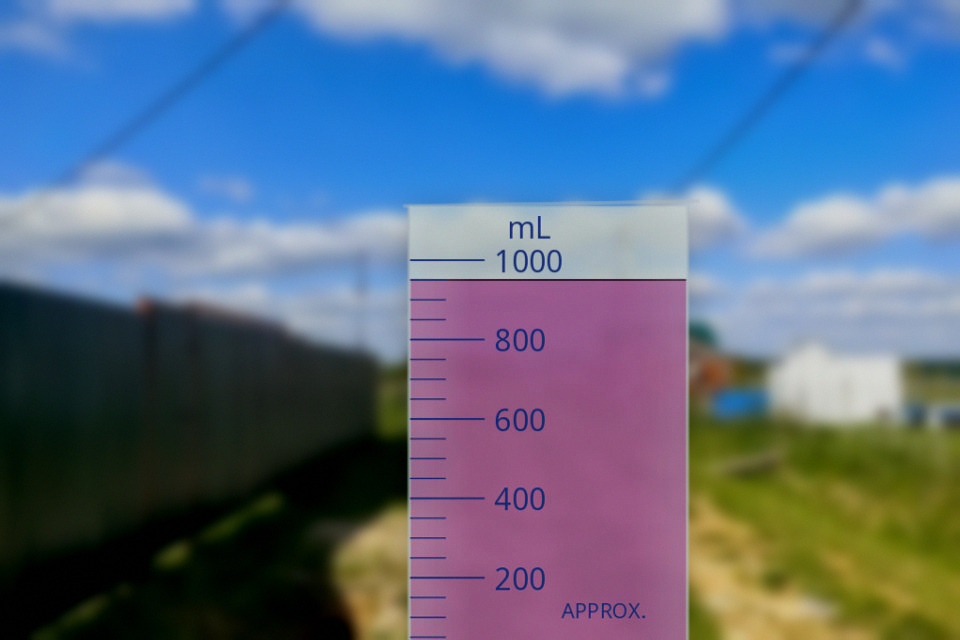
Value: 950,mL
